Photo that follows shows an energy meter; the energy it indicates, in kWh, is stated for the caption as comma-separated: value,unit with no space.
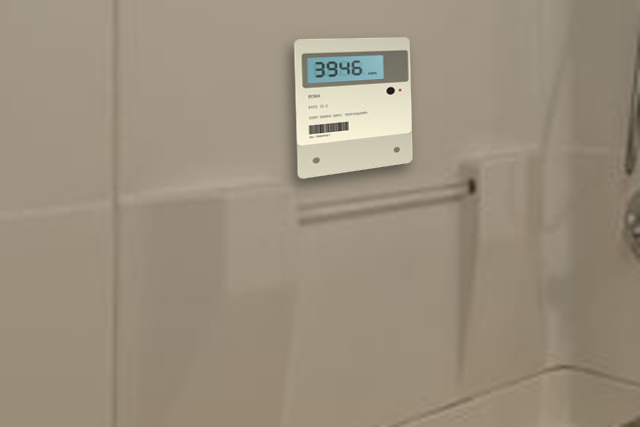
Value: 3946,kWh
